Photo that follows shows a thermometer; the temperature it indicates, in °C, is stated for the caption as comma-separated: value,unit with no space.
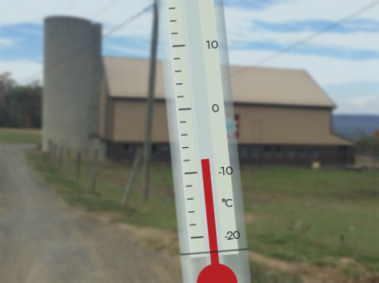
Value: -8,°C
